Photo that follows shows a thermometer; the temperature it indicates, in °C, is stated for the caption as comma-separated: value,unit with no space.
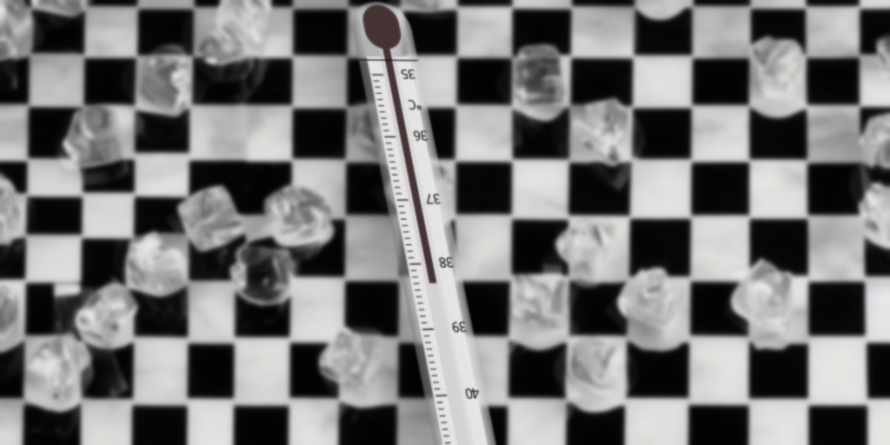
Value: 38.3,°C
